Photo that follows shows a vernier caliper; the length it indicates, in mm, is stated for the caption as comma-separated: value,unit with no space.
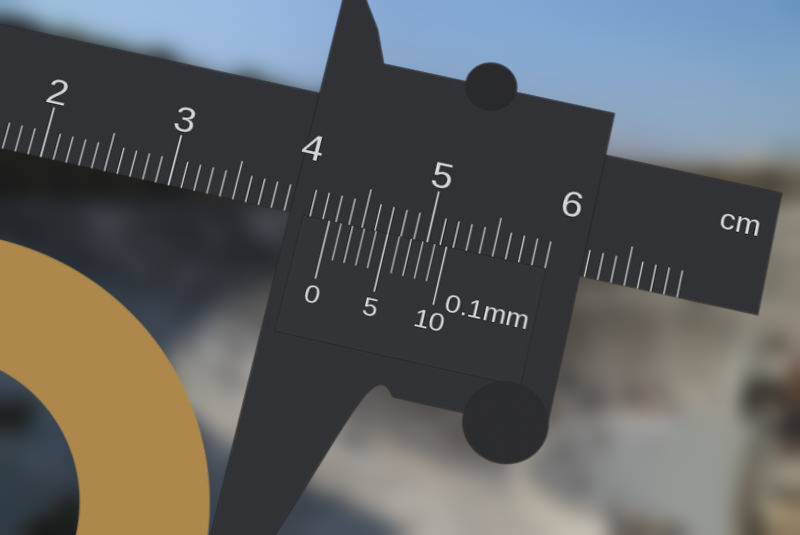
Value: 42.5,mm
